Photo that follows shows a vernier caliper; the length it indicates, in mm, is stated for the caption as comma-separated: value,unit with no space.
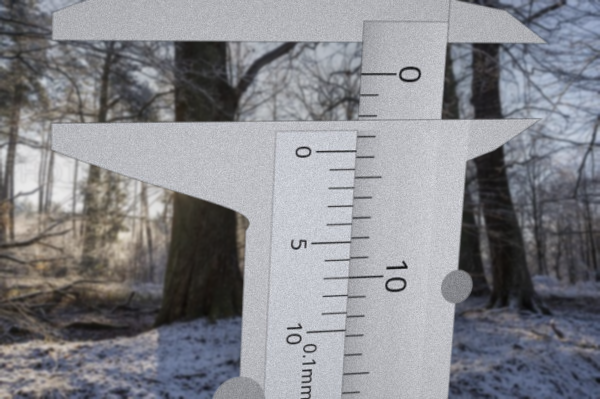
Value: 3.7,mm
